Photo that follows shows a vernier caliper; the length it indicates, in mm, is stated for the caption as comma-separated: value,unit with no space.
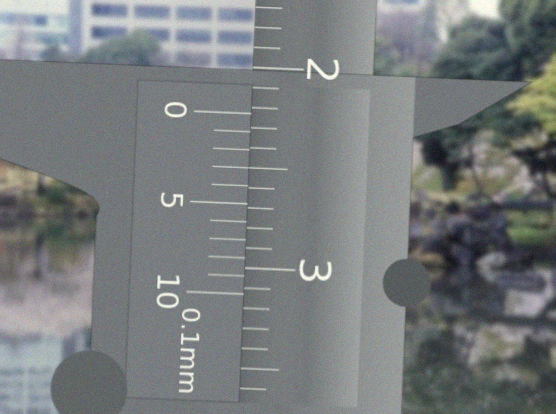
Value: 22.3,mm
